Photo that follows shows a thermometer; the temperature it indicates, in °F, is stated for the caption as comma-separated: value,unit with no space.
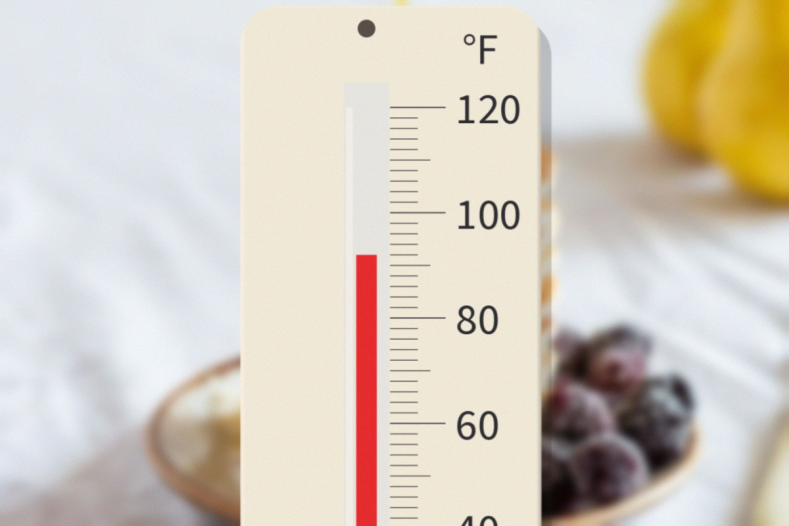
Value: 92,°F
